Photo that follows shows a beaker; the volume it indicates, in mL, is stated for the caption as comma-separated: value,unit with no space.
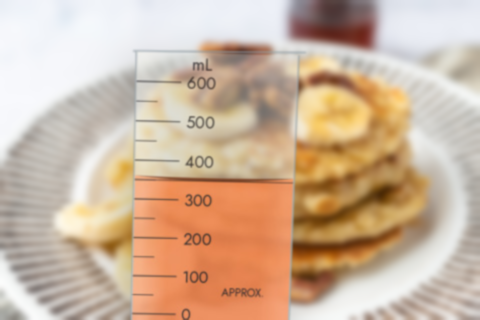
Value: 350,mL
